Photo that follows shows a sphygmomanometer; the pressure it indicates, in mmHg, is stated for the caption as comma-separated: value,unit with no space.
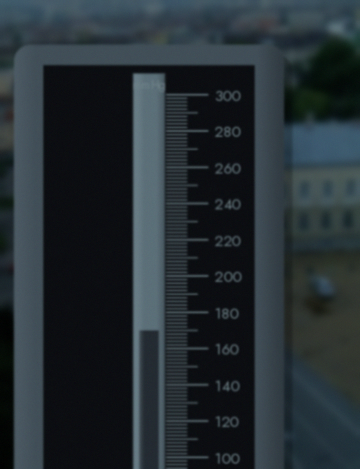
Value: 170,mmHg
